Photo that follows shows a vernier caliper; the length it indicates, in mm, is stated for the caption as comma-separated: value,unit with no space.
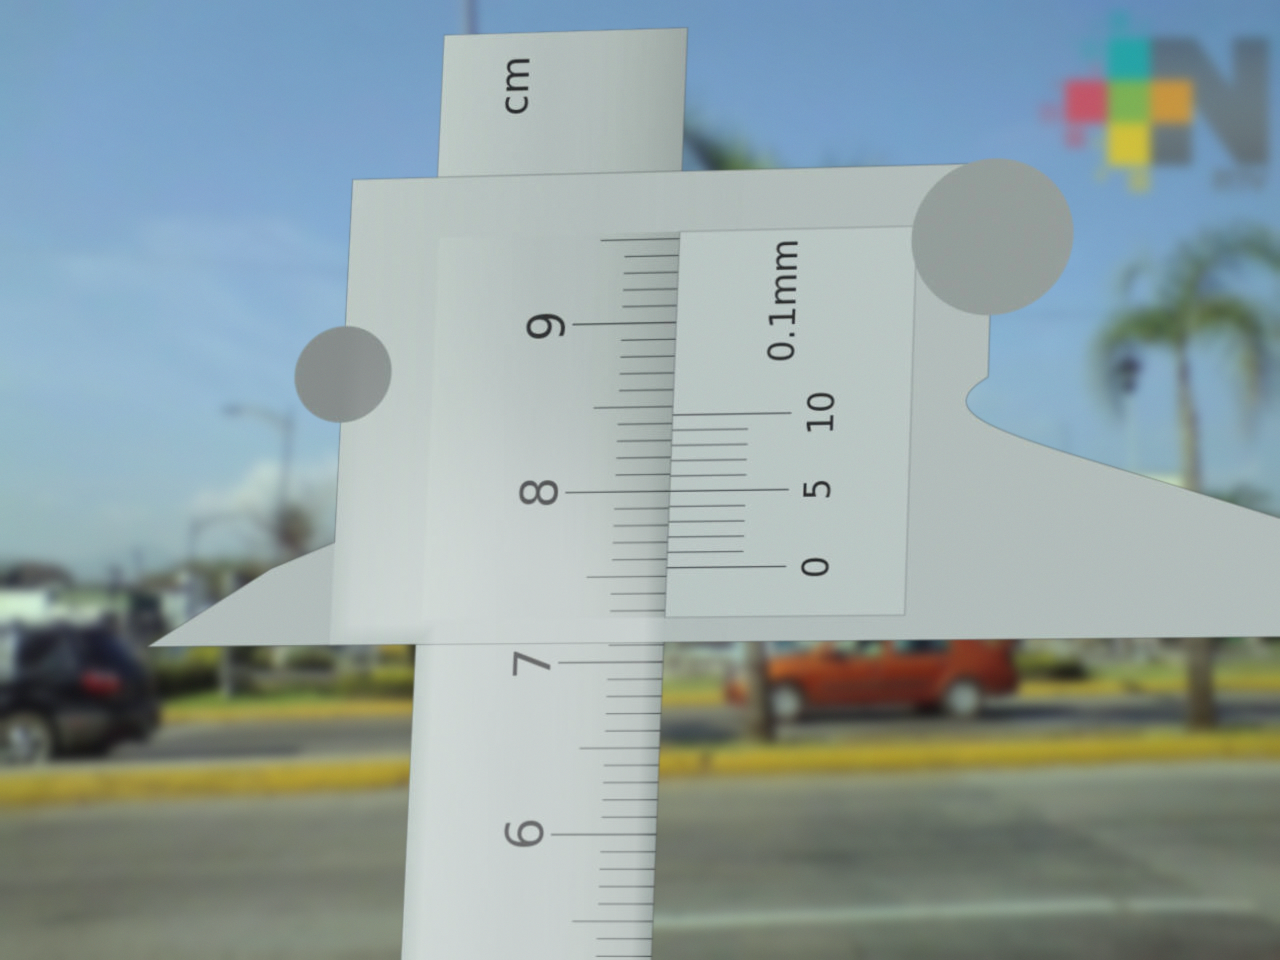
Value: 75.5,mm
